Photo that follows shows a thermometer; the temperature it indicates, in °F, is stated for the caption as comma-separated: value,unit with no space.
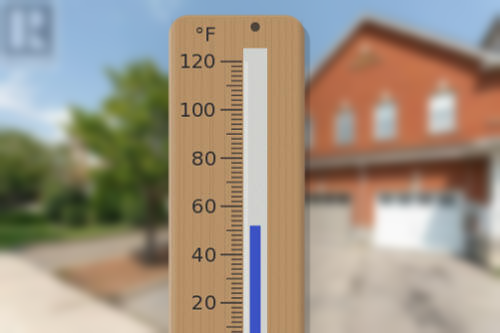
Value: 52,°F
